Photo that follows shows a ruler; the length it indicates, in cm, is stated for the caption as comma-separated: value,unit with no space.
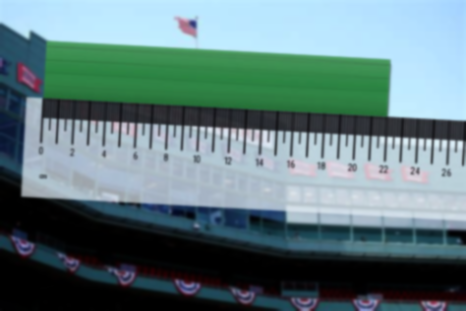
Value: 22,cm
